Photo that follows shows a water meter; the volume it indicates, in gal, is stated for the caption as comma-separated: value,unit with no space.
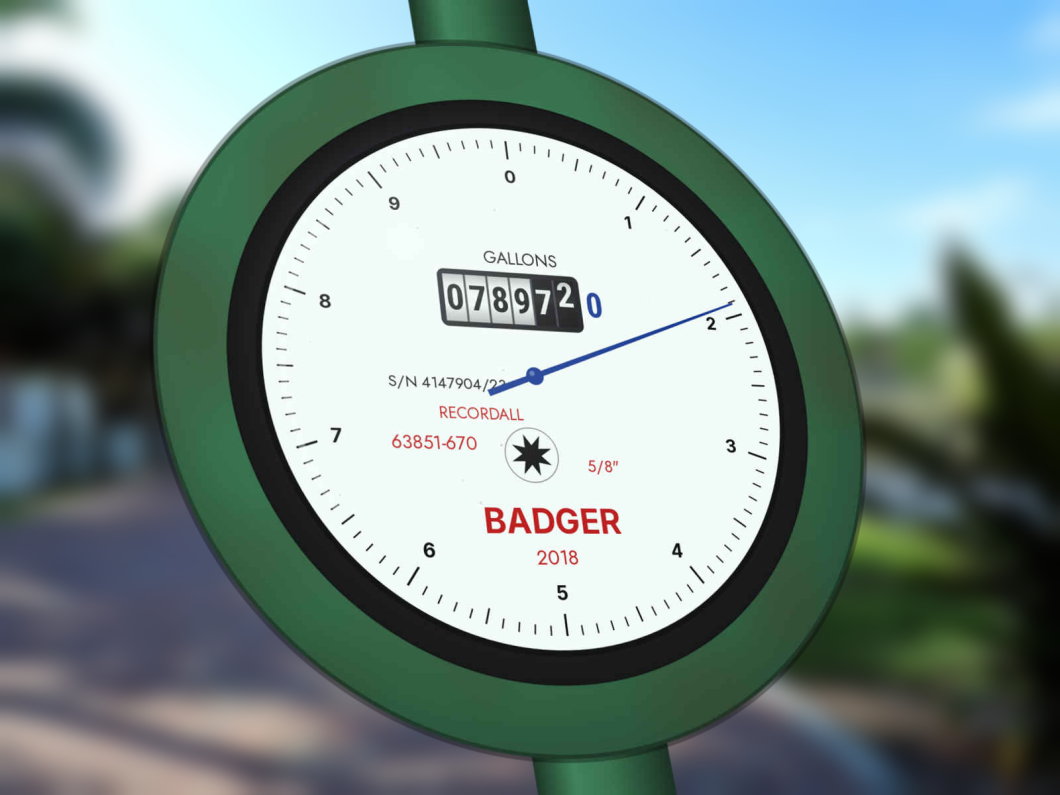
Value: 789721.9,gal
